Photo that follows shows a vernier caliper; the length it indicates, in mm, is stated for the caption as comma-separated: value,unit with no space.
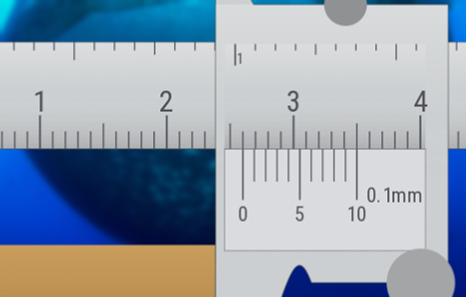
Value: 26.0,mm
